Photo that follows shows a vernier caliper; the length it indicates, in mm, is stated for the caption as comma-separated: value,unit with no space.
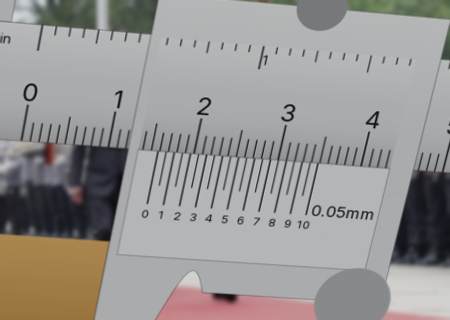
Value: 15.8,mm
